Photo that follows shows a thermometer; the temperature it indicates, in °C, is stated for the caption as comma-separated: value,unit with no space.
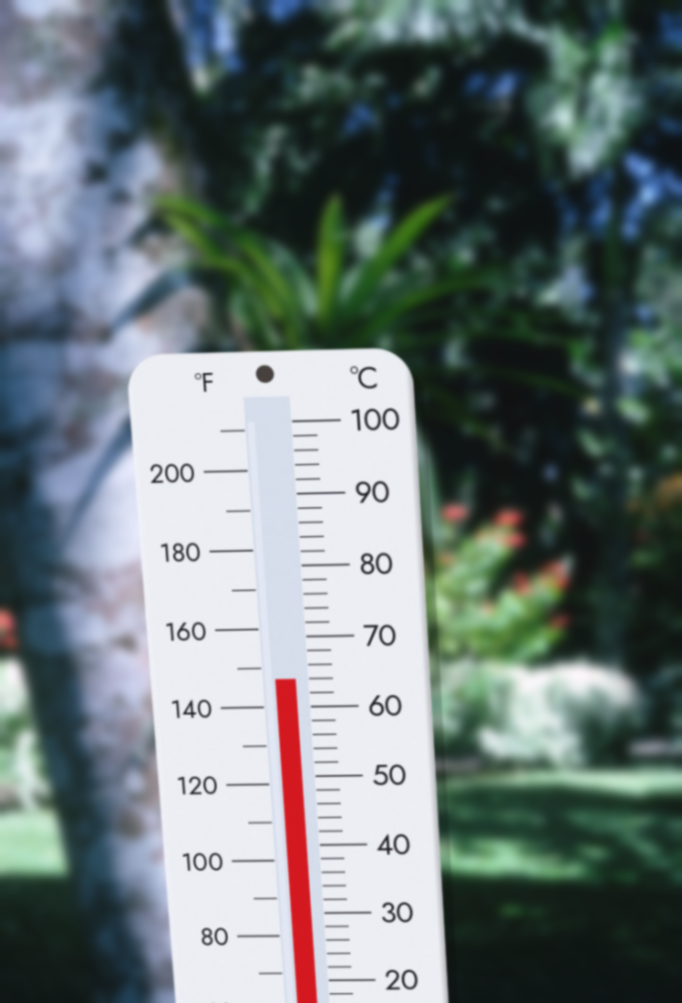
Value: 64,°C
